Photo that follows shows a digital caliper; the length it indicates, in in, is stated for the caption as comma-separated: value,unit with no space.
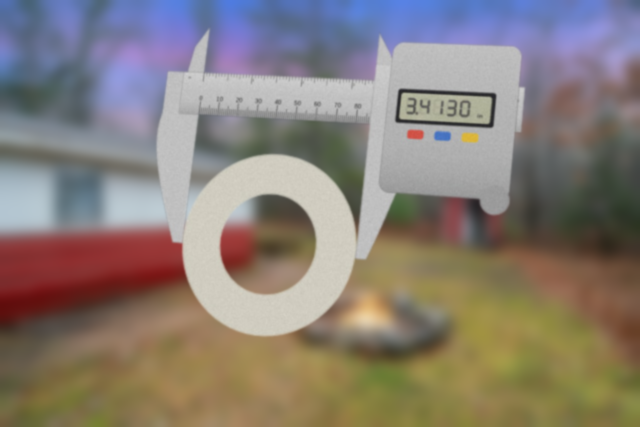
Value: 3.4130,in
